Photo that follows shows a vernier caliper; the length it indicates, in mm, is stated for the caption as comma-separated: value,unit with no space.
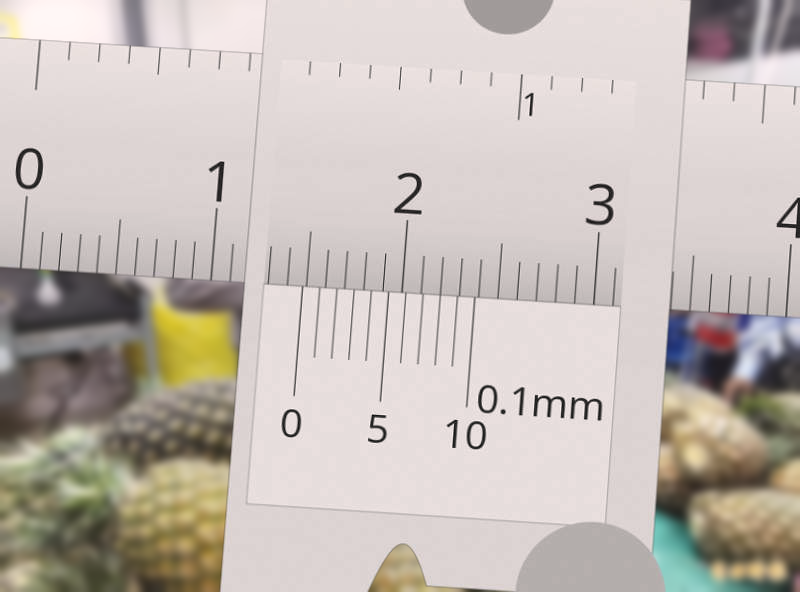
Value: 14.8,mm
